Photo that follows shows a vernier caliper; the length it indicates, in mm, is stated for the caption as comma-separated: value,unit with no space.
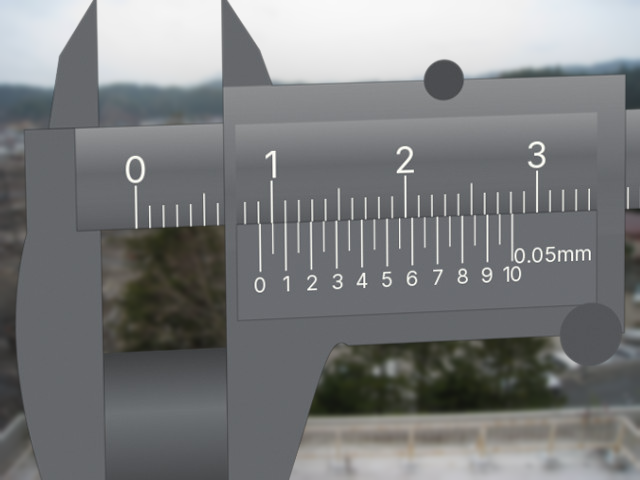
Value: 9.1,mm
